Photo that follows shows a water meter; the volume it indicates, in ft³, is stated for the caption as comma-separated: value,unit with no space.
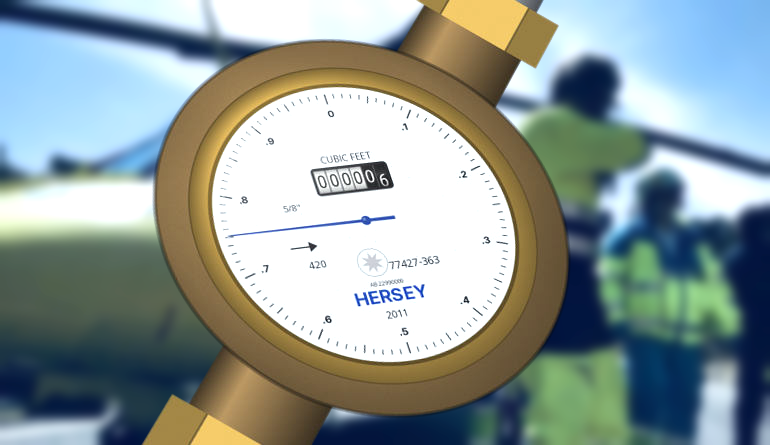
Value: 5.75,ft³
